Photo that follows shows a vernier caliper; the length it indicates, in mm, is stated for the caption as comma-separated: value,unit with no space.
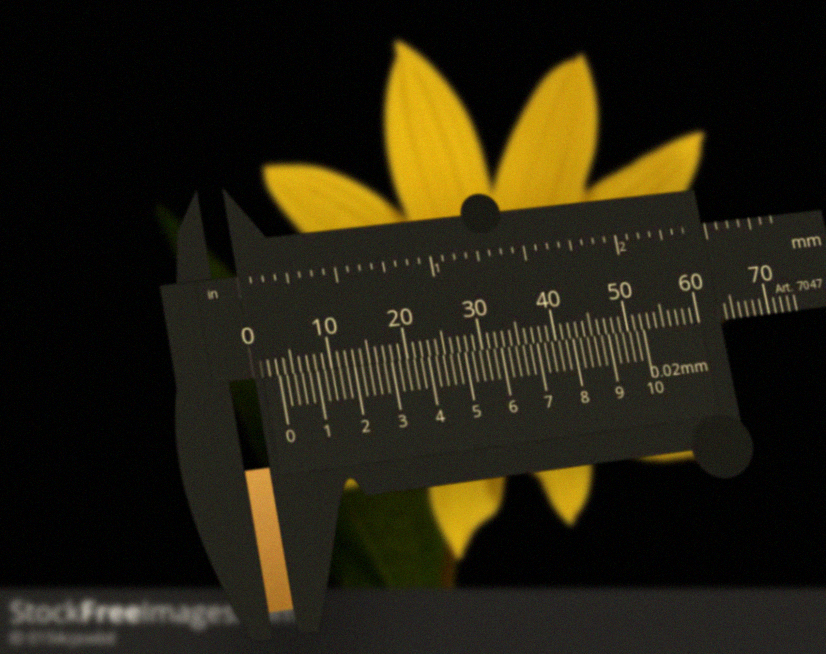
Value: 3.2,mm
